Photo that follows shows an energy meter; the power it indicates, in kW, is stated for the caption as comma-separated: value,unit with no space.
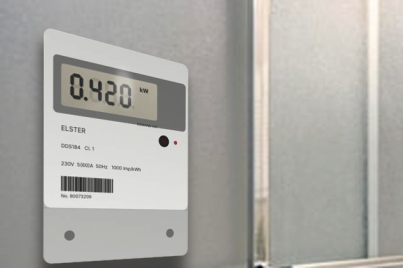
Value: 0.420,kW
